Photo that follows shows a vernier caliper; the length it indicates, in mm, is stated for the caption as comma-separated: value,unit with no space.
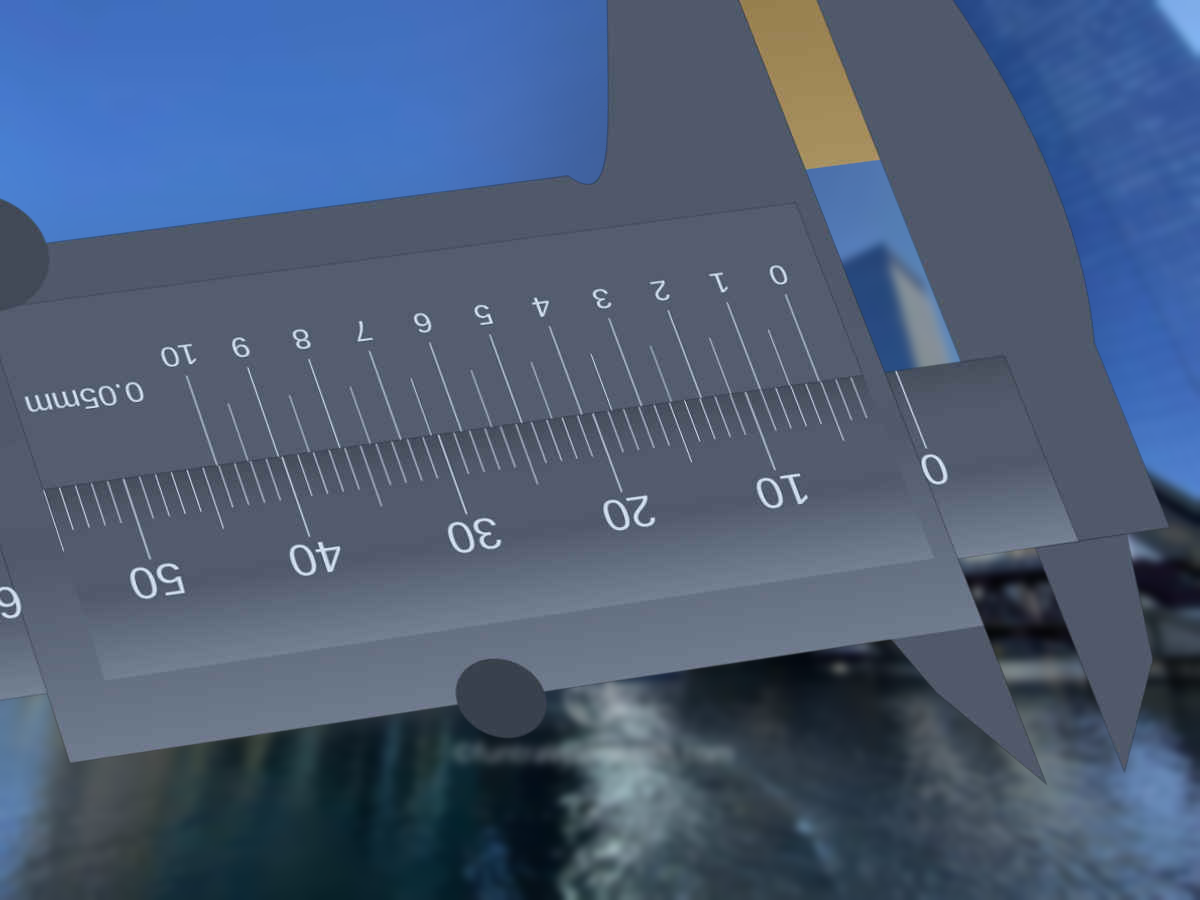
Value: 5.1,mm
